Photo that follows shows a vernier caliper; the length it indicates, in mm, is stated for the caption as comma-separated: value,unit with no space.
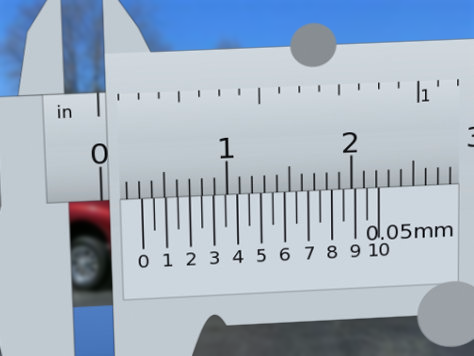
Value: 3.2,mm
